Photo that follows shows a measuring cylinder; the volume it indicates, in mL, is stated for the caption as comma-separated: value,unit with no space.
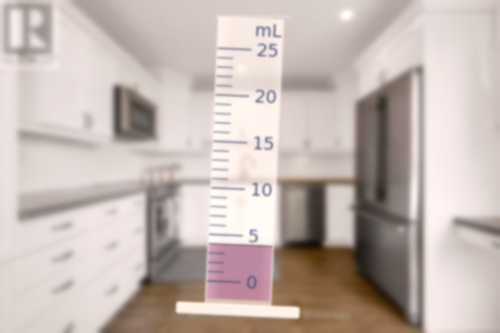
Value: 4,mL
